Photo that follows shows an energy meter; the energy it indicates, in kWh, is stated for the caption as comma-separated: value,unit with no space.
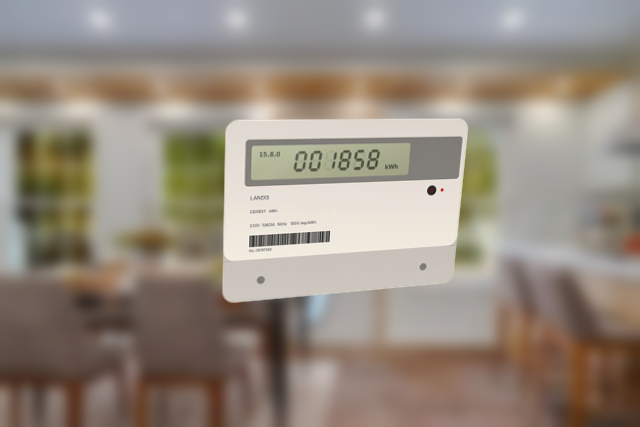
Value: 1858,kWh
